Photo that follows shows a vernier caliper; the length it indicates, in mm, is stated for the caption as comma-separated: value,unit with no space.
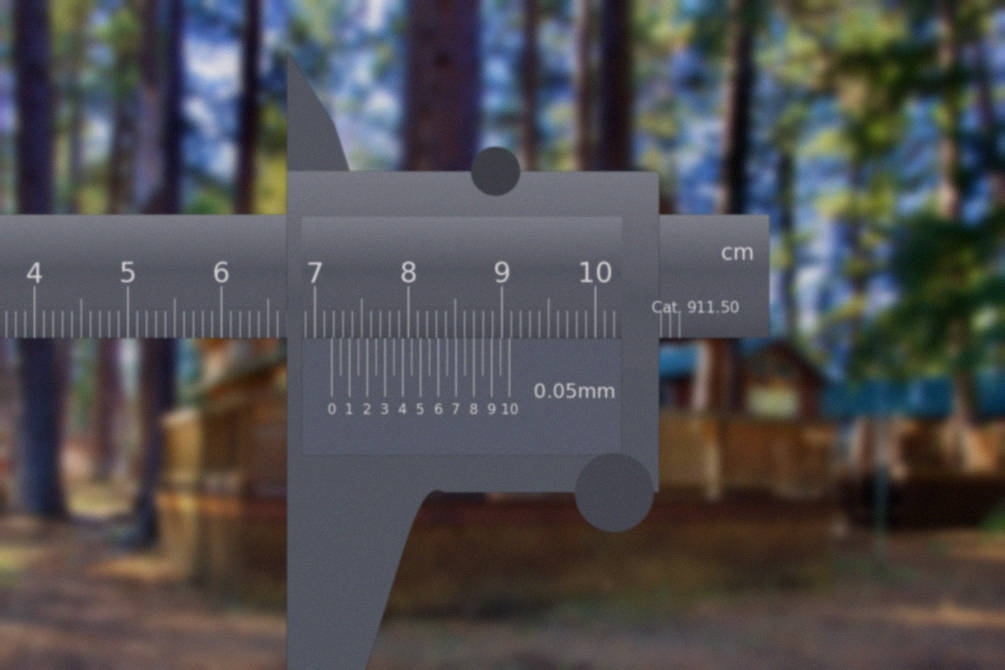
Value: 71.8,mm
